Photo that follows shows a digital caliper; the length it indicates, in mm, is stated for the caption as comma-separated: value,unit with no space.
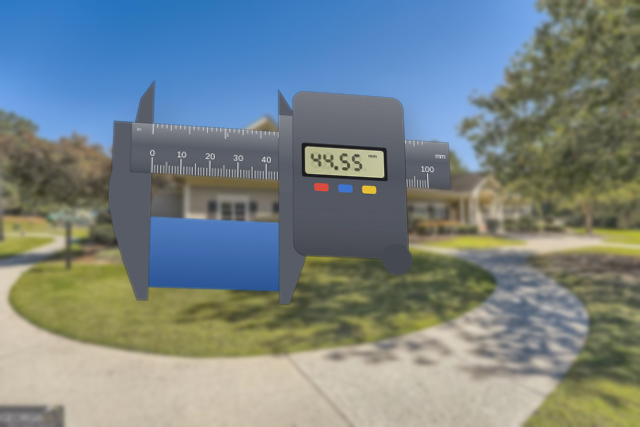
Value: 44.55,mm
